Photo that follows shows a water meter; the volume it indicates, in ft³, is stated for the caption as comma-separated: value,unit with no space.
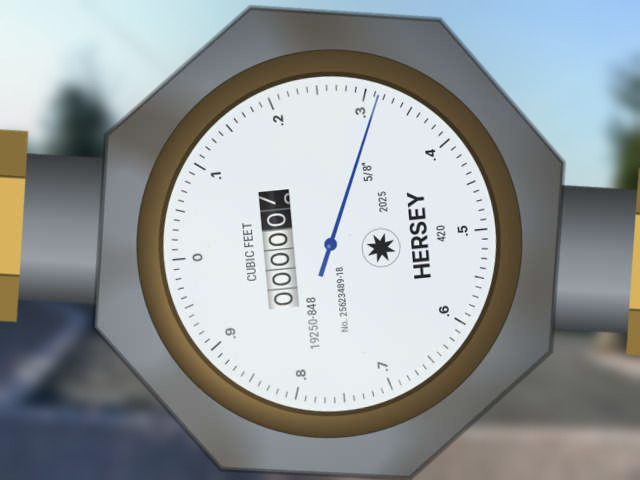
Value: 7.31,ft³
